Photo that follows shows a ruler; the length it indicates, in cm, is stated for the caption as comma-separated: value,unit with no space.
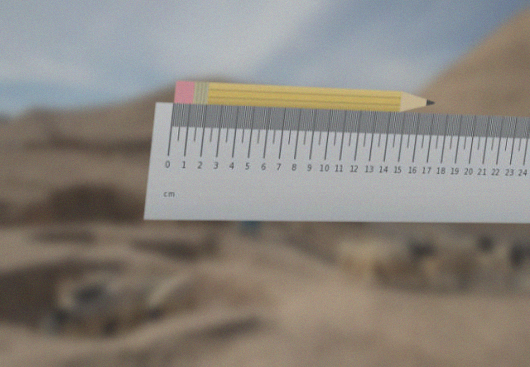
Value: 17,cm
